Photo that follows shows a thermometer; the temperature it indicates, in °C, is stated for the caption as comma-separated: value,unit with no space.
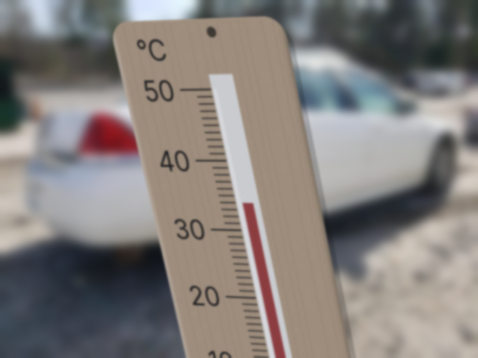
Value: 34,°C
